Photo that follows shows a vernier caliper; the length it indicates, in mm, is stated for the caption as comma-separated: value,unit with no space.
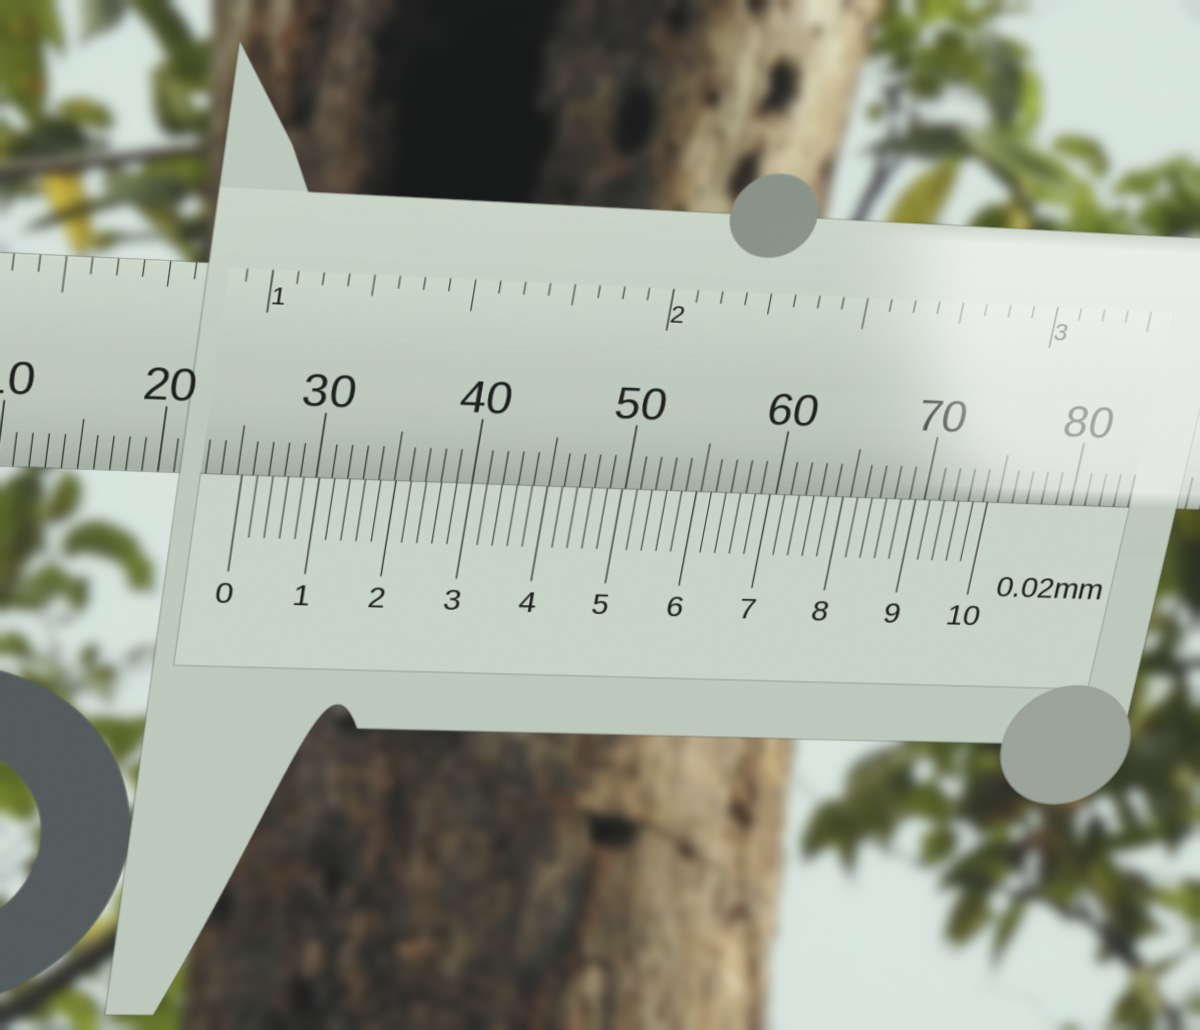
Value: 25.3,mm
